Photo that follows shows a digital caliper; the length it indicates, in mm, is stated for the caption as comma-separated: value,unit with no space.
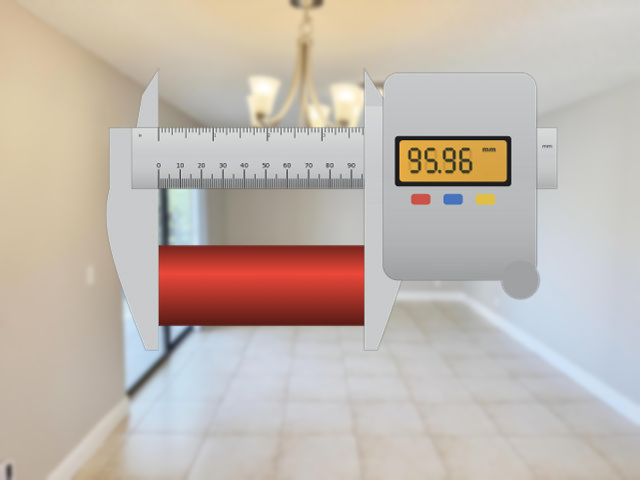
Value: 95.96,mm
